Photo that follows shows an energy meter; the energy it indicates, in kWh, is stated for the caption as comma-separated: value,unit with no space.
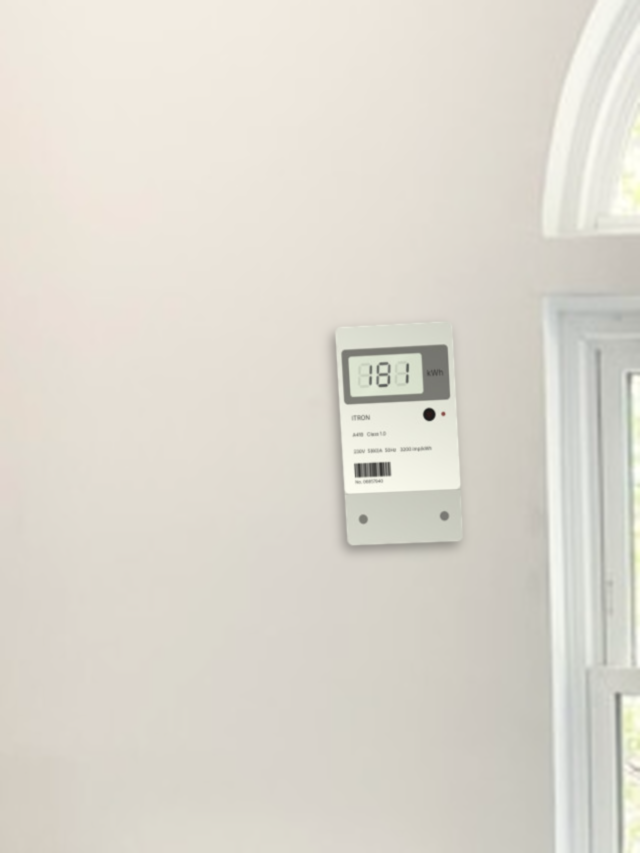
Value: 181,kWh
